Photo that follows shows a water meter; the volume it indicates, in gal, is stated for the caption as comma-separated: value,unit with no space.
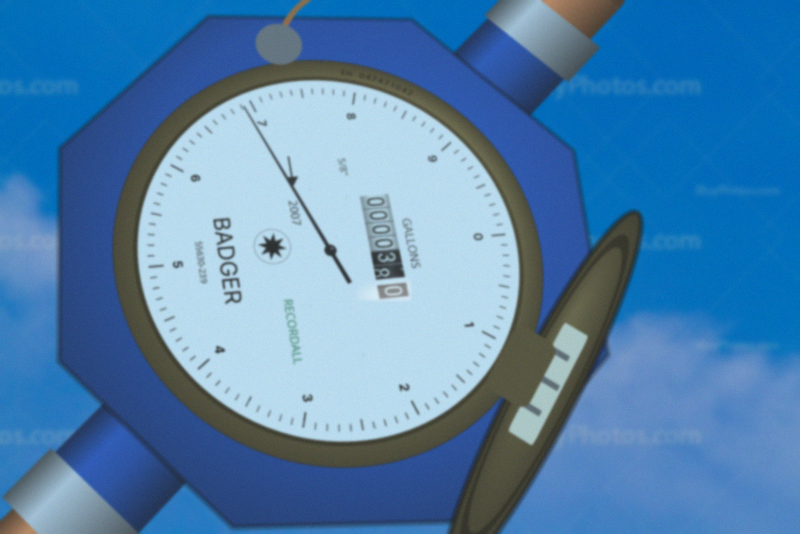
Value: 376.9,gal
